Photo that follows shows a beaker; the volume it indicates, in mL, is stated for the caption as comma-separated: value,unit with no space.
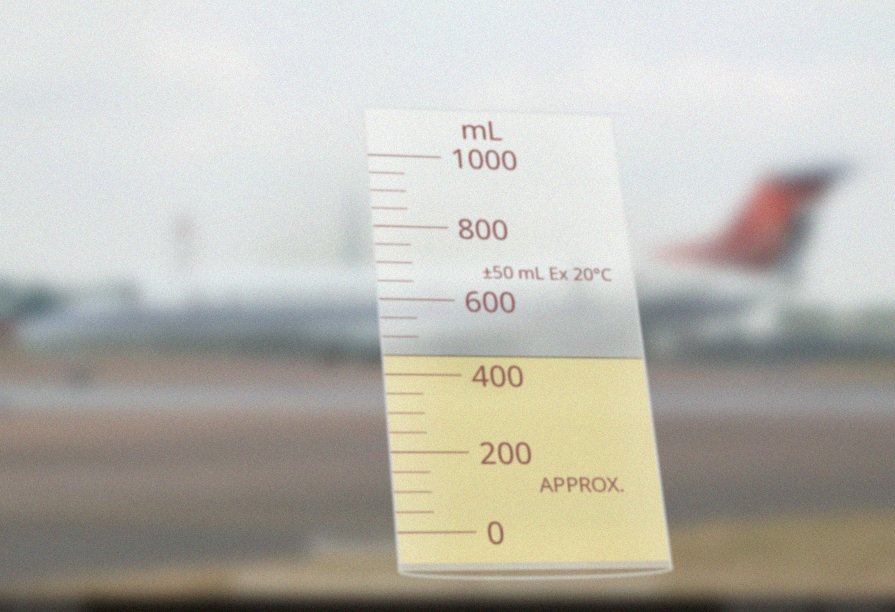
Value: 450,mL
